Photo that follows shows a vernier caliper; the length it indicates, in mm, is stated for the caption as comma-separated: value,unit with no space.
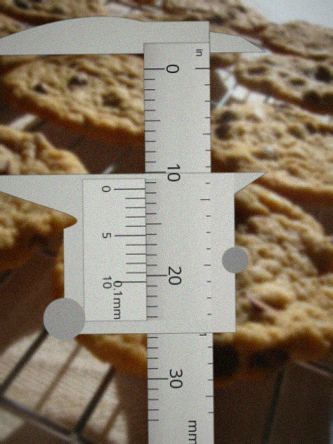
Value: 11.6,mm
